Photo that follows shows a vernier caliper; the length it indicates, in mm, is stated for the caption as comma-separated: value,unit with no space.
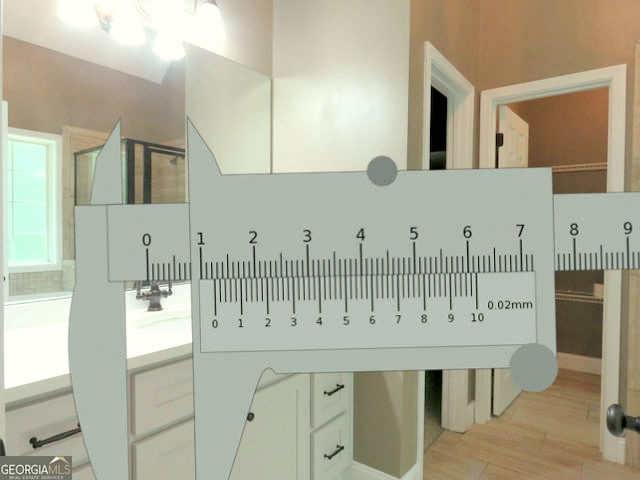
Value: 12.5,mm
